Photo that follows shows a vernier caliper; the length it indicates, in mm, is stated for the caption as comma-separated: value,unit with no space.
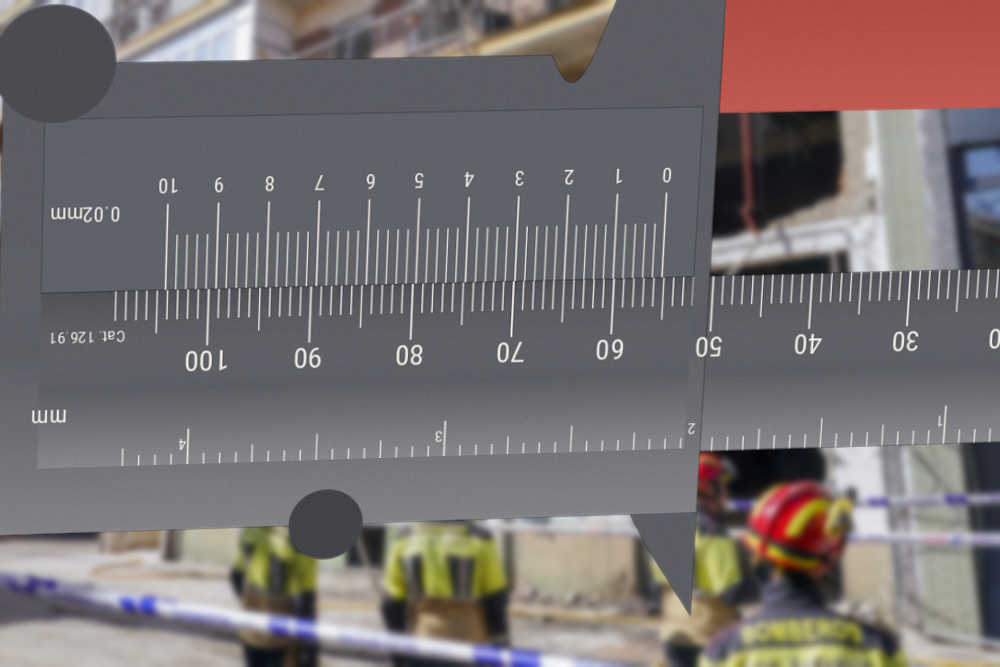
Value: 55.2,mm
